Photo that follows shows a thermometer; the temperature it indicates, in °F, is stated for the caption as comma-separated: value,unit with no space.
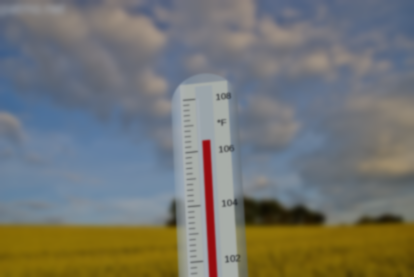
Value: 106.4,°F
